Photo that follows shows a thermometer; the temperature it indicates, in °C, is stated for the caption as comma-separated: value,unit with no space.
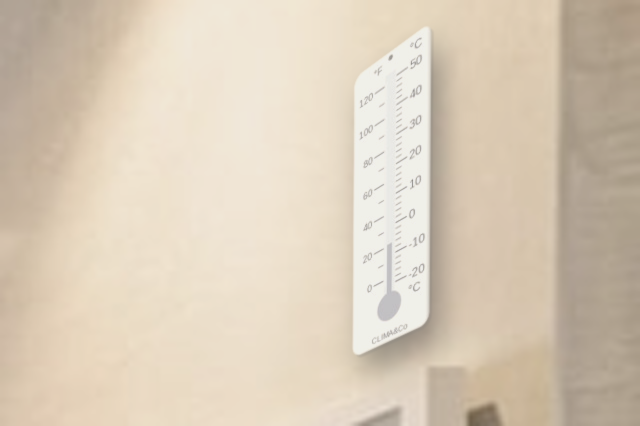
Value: -6,°C
